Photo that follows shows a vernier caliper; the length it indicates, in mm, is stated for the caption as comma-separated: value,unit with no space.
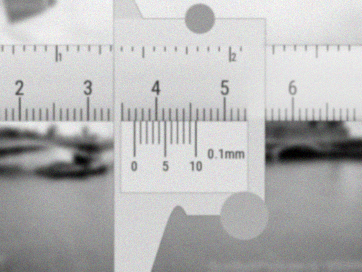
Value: 36.8,mm
